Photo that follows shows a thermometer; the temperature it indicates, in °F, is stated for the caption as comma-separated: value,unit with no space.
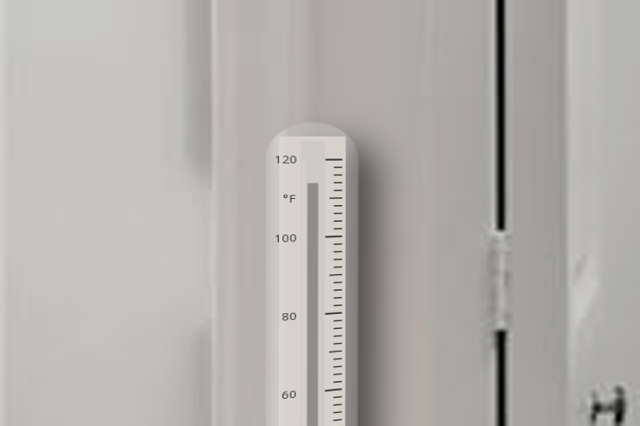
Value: 114,°F
